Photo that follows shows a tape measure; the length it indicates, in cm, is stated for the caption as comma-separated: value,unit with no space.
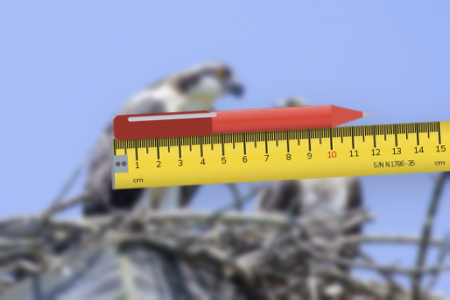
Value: 12,cm
